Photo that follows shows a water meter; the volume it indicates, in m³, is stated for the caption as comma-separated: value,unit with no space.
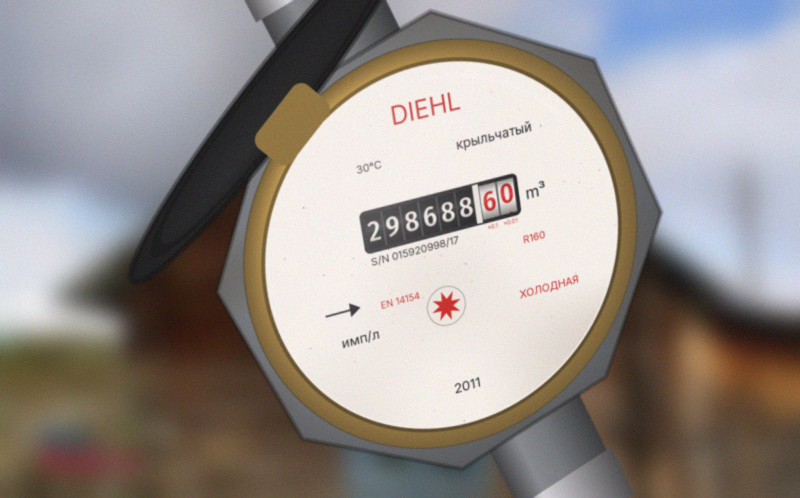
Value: 298688.60,m³
